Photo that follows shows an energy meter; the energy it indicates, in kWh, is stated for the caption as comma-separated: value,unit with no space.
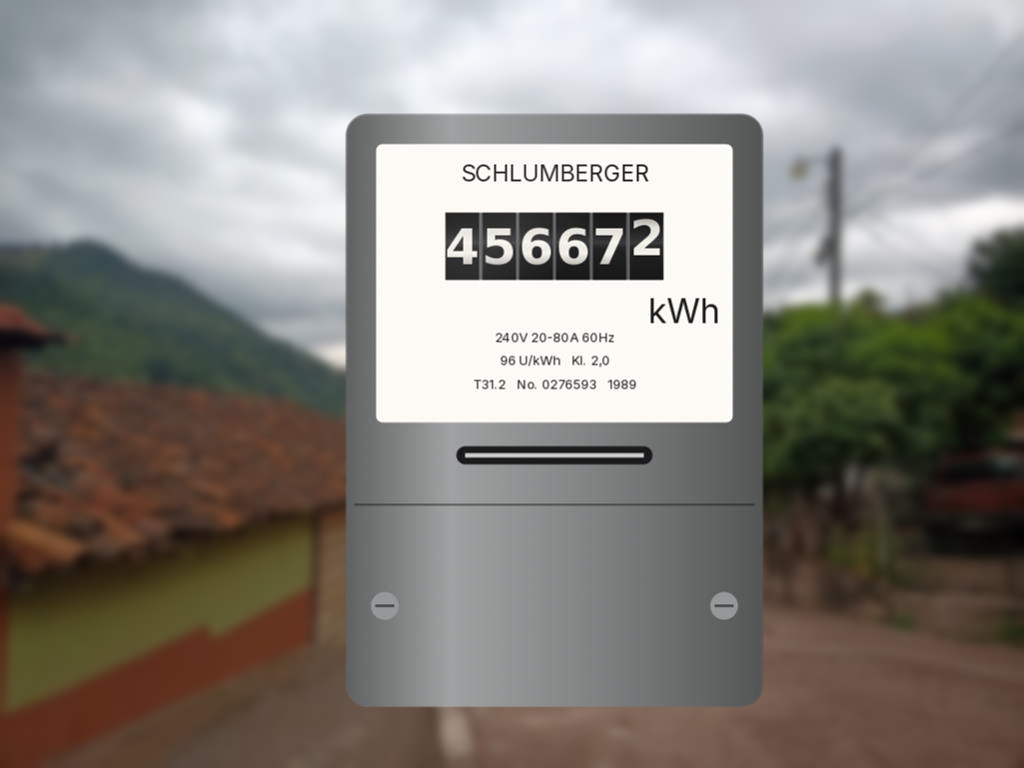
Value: 456672,kWh
